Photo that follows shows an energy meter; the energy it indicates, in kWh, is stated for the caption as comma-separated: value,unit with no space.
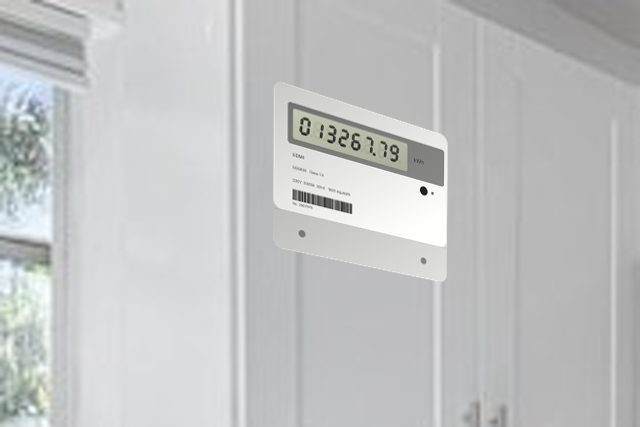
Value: 13267.79,kWh
